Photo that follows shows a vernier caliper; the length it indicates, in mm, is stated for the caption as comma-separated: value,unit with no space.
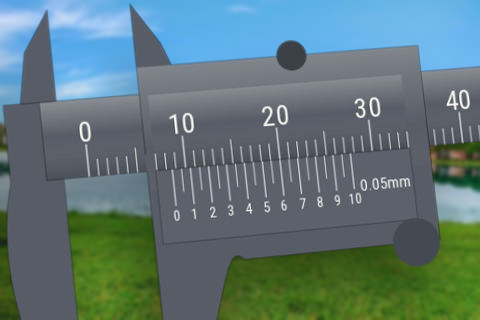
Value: 8.6,mm
